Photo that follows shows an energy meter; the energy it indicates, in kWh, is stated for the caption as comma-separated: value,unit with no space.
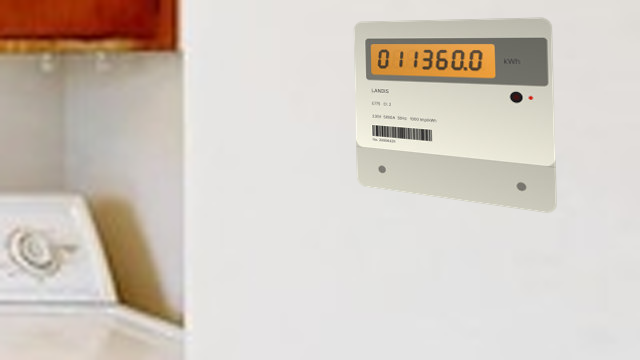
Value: 11360.0,kWh
